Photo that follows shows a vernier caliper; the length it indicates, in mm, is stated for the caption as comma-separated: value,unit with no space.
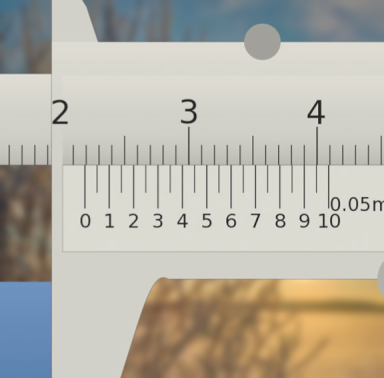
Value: 21.9,mm
